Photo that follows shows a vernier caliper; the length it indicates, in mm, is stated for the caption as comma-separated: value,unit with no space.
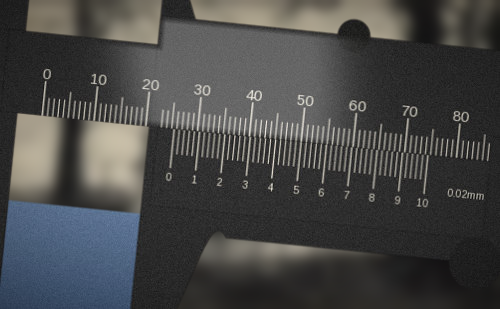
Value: 25.5,mm
